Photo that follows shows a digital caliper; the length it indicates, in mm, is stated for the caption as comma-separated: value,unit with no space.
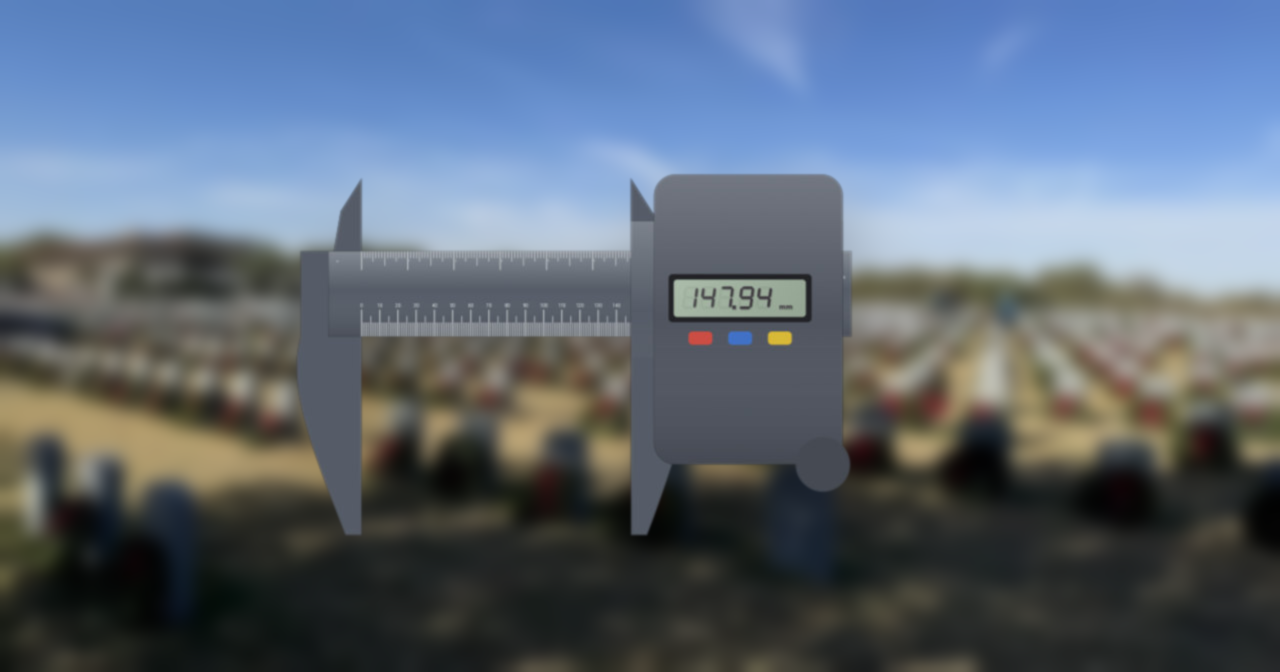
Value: 147.94,mm
